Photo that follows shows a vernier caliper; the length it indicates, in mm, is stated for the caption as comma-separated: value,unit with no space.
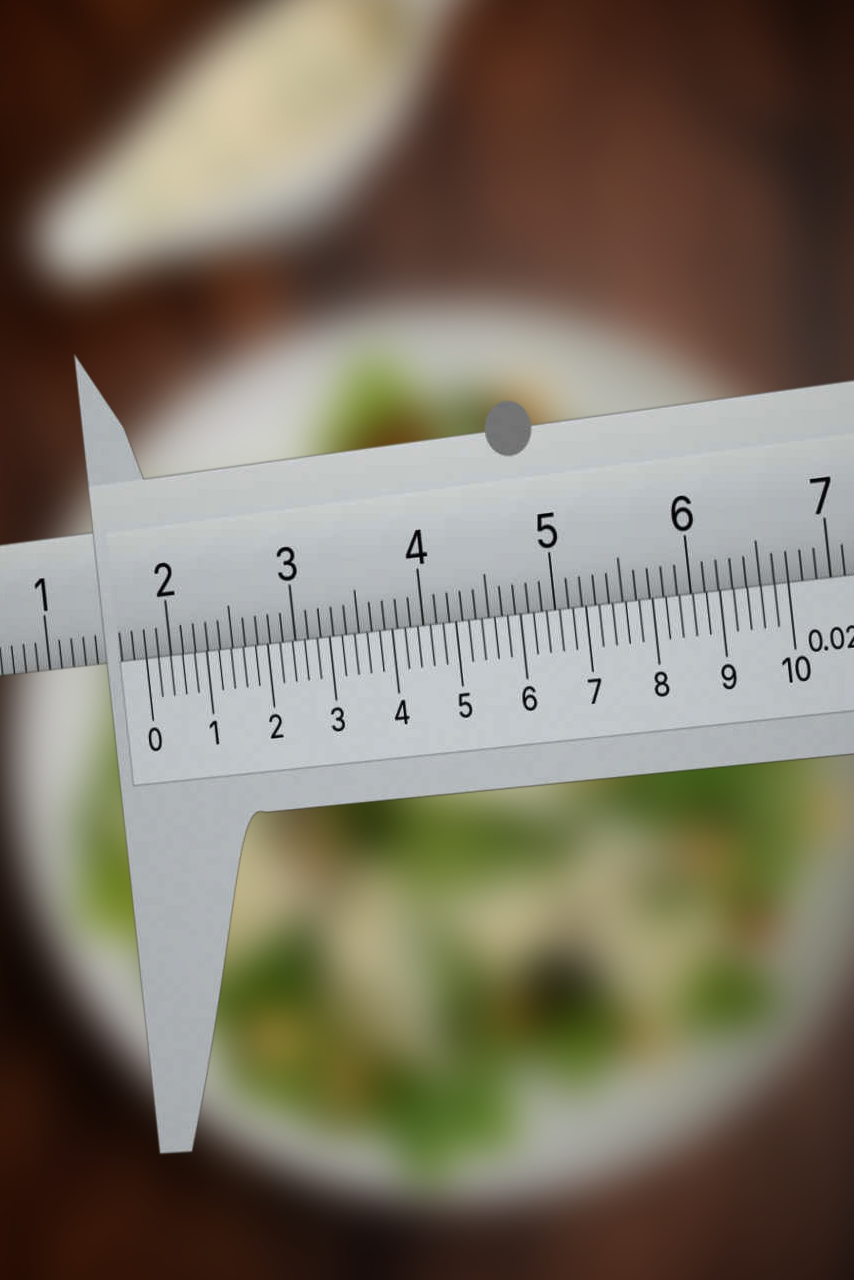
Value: 18.0,mm
